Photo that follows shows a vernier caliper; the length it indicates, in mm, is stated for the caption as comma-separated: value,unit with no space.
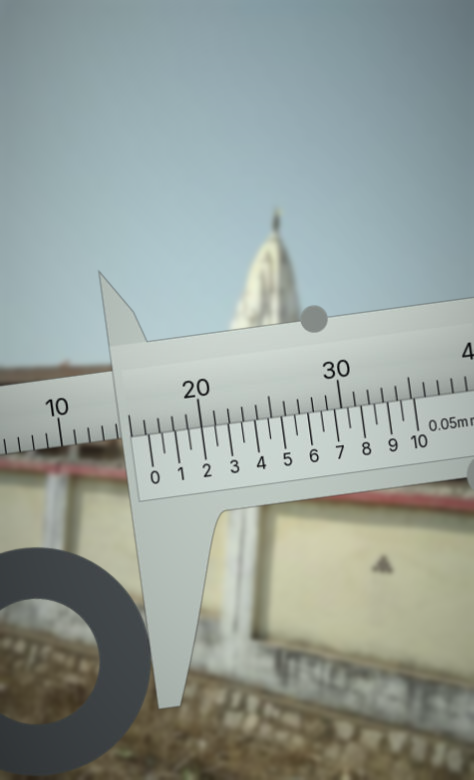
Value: 16.2,mm
